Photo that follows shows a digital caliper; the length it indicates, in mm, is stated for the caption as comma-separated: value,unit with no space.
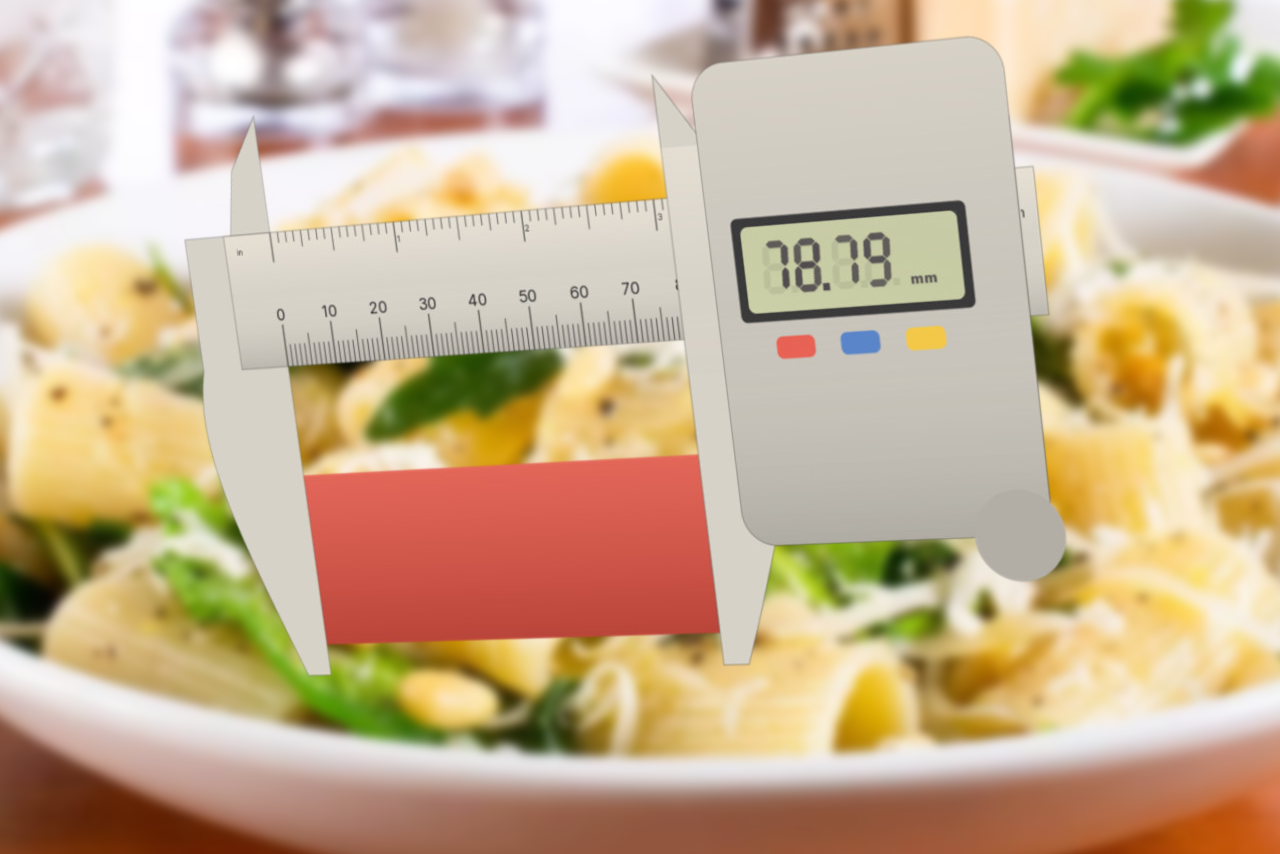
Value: 78.79,mm
